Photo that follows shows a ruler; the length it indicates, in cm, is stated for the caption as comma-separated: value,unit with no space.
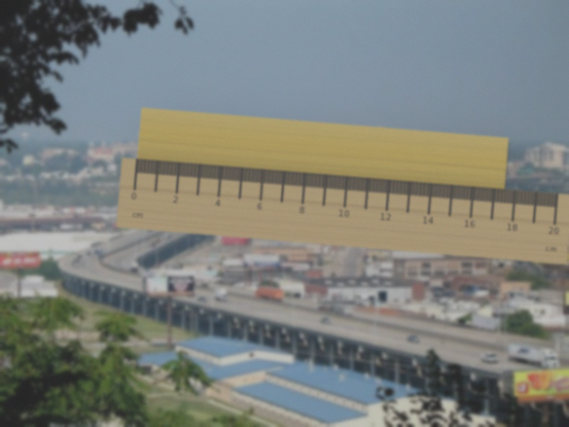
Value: 17.5,cm
